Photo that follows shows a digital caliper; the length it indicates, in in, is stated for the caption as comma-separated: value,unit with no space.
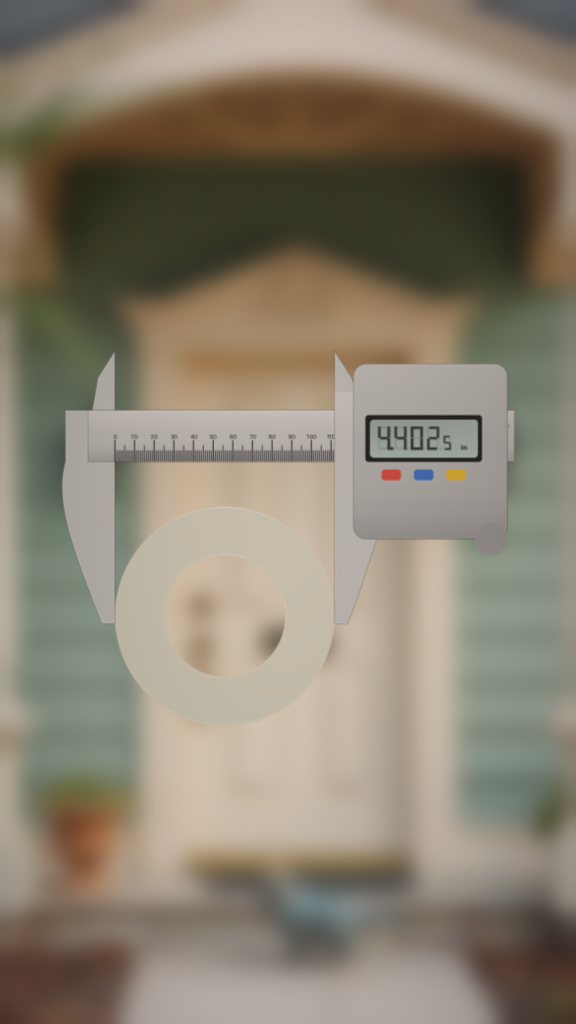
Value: 4.4025,in
